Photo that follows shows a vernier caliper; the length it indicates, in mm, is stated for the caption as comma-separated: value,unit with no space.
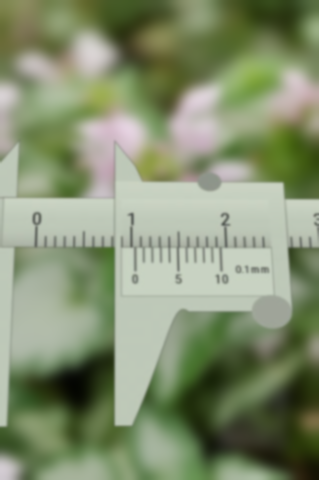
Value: 10.4,mm
